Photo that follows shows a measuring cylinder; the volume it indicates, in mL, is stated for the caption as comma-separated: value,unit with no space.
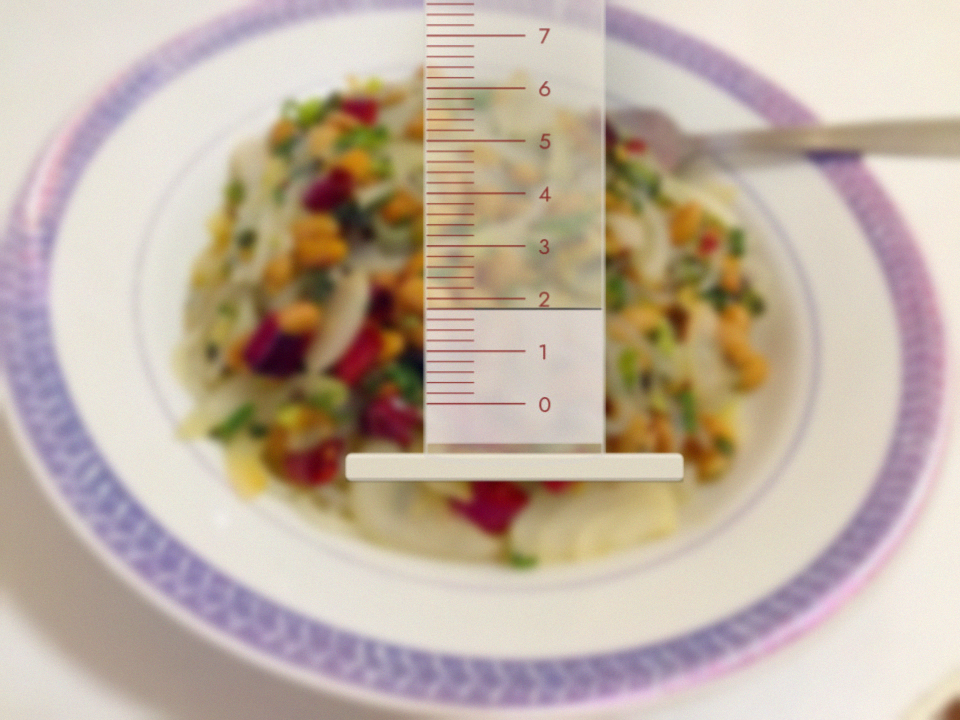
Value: 1.8,mL
